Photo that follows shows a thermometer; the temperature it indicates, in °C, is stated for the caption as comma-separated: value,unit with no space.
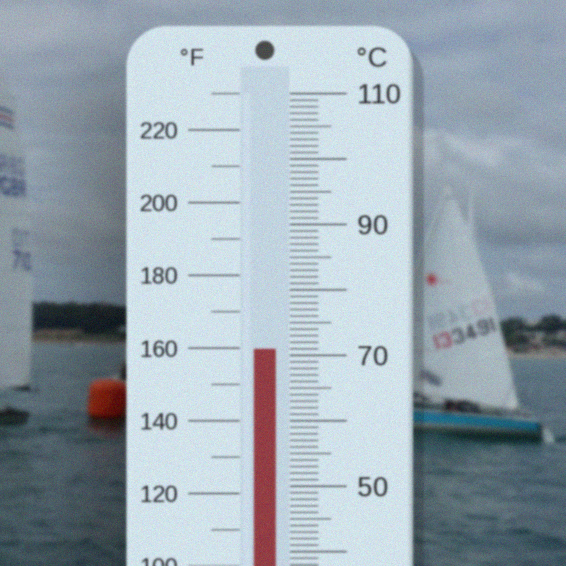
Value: 71,°C
